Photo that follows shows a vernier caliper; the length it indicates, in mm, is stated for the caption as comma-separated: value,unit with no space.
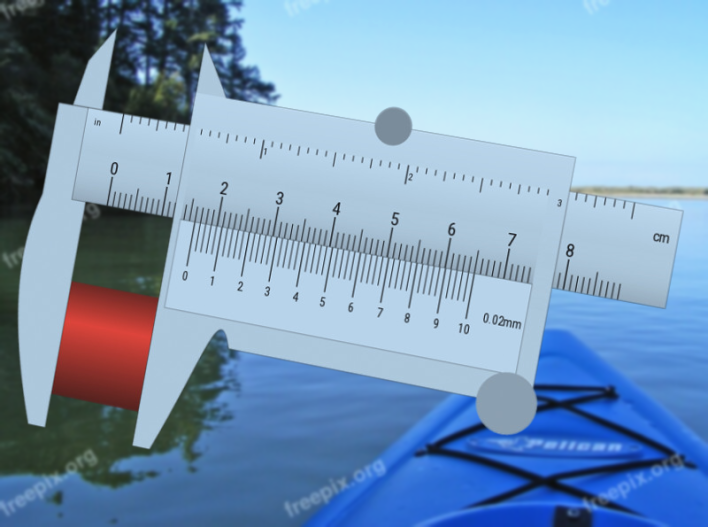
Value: 16.0,mm
